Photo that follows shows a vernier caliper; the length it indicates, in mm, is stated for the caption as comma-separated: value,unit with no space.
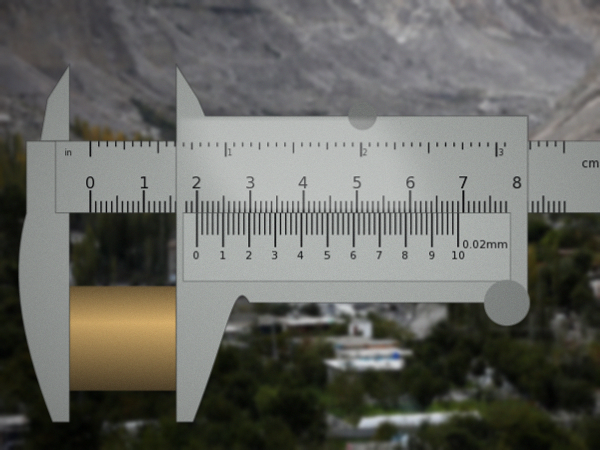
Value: 20.0,mm
